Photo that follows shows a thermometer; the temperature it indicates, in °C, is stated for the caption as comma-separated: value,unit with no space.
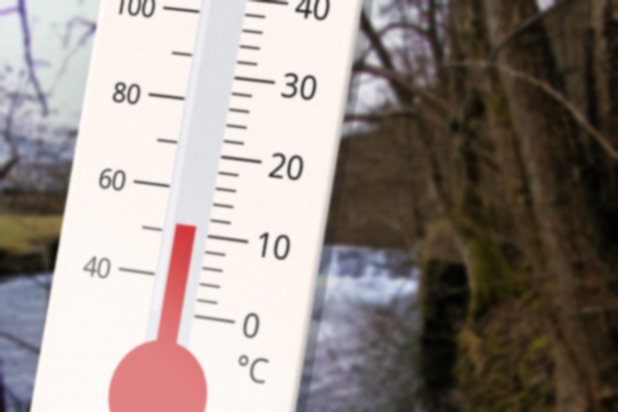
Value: 11,°C
